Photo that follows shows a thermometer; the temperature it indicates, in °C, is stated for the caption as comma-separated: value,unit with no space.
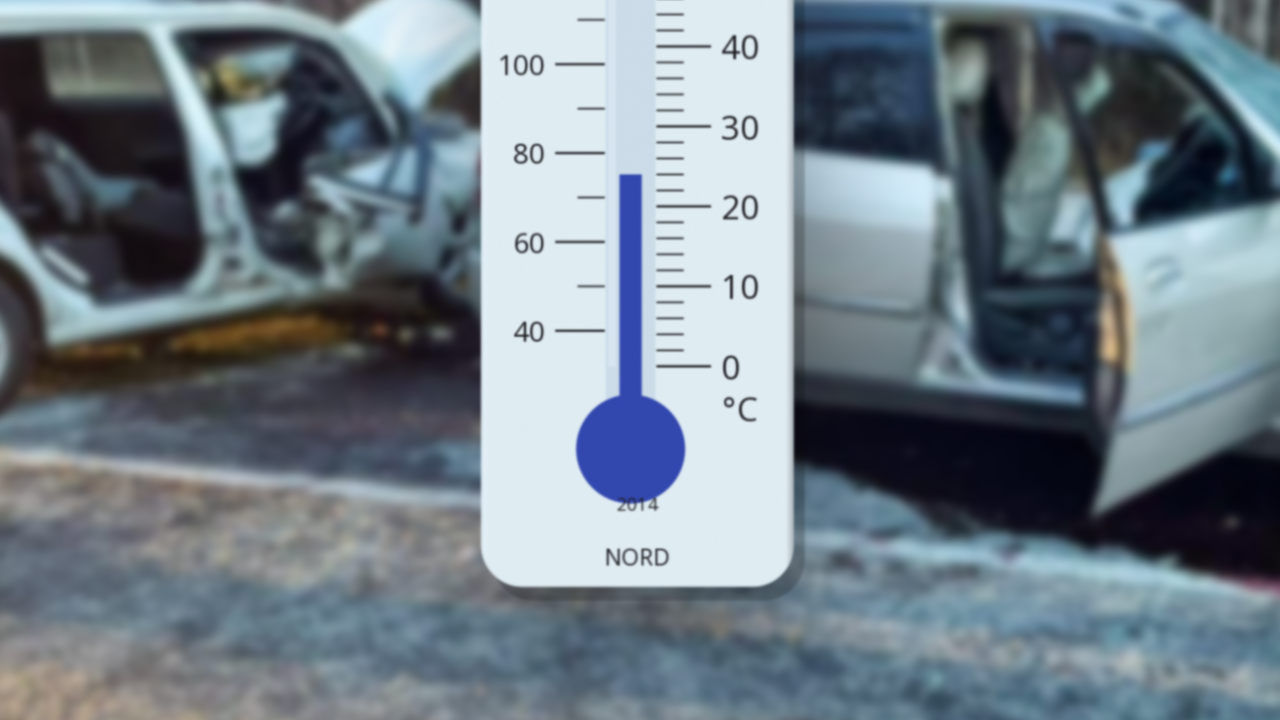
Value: 24,°C
